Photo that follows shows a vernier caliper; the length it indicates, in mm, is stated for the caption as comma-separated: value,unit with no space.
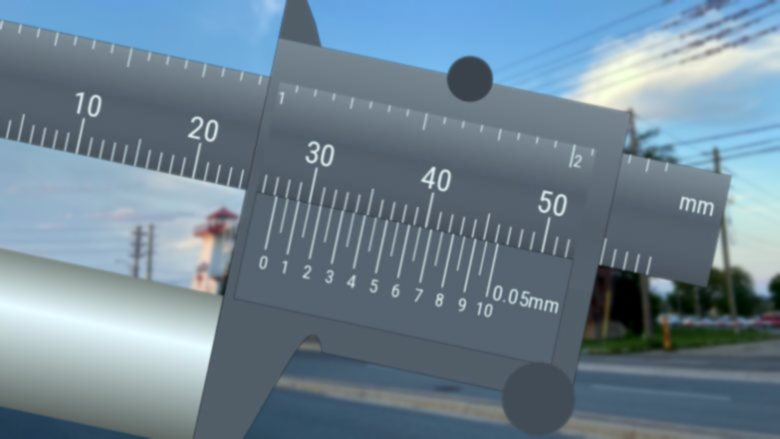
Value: 27.2,mm
